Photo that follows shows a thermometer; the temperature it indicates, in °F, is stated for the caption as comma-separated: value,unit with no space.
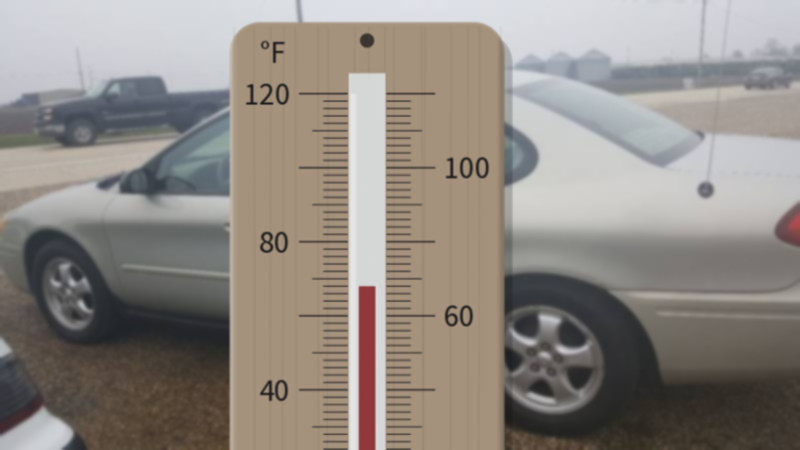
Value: 68,°F
